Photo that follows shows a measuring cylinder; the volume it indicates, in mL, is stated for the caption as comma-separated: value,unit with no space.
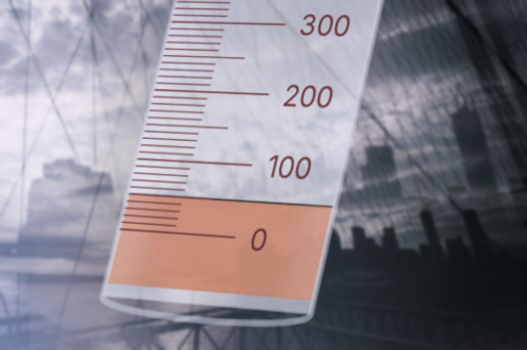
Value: 50,mL
